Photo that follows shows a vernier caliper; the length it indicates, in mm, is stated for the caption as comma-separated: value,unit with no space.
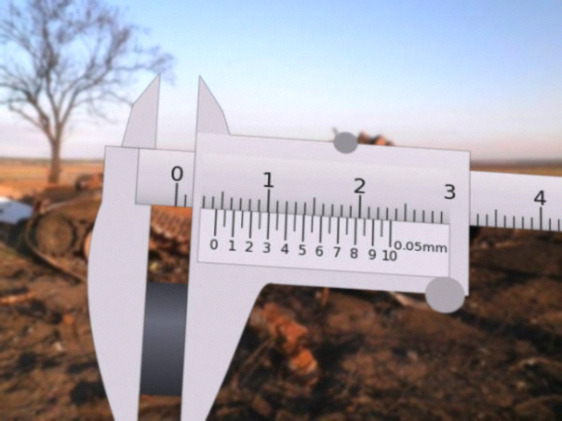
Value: 4.4,mm
